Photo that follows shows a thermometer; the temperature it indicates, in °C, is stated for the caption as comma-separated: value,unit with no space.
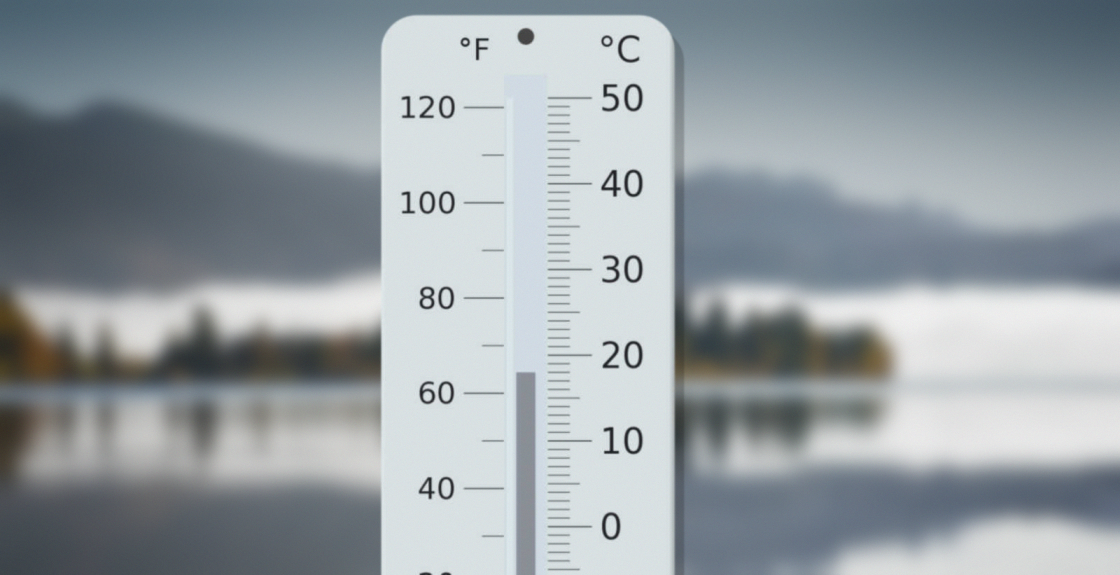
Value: 18,°C
